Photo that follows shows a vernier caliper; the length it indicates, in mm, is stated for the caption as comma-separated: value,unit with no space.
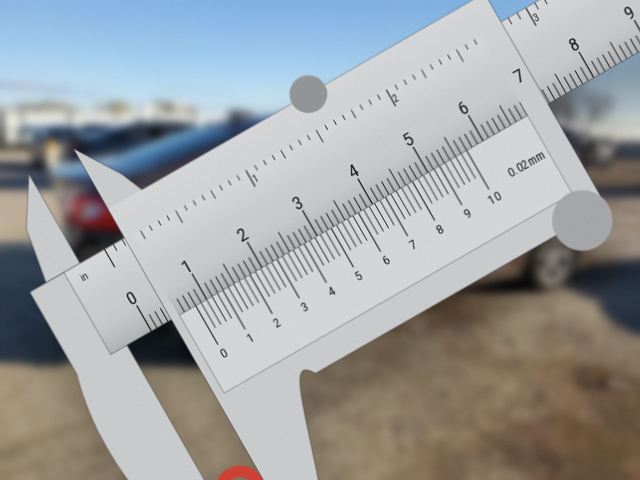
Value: 8.0,mm
